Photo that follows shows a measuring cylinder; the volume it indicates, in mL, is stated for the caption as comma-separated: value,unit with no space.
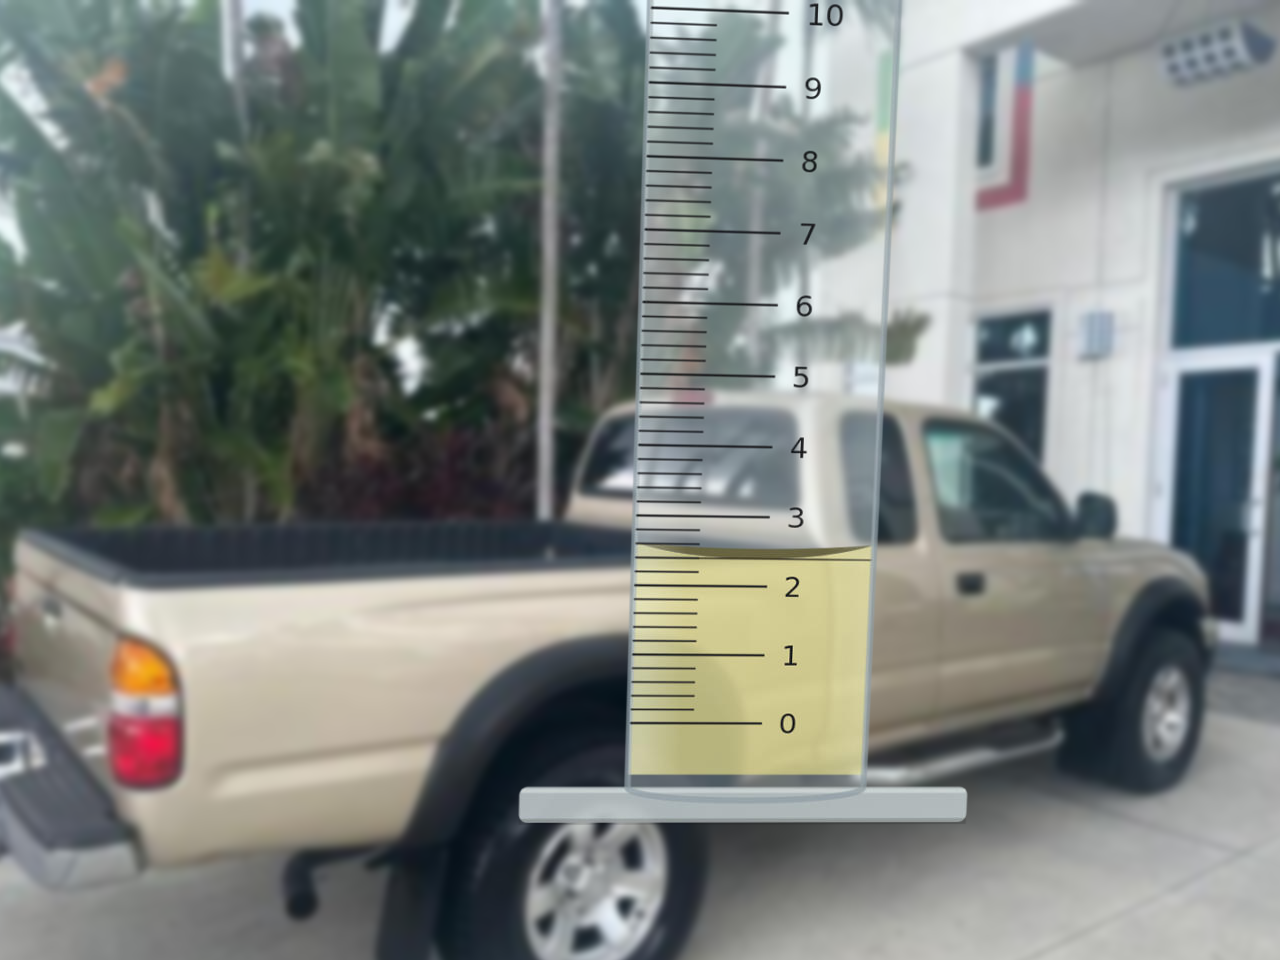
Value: 2.4,mL
